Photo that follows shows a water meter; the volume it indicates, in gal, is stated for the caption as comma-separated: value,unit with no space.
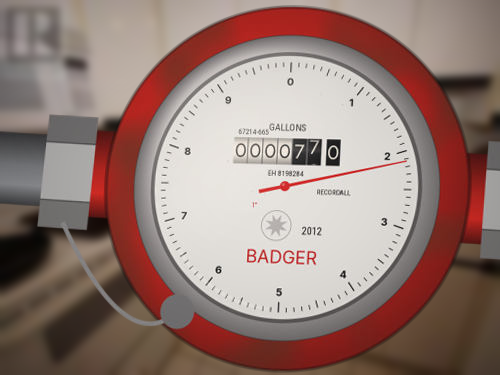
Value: 772.1,gal
